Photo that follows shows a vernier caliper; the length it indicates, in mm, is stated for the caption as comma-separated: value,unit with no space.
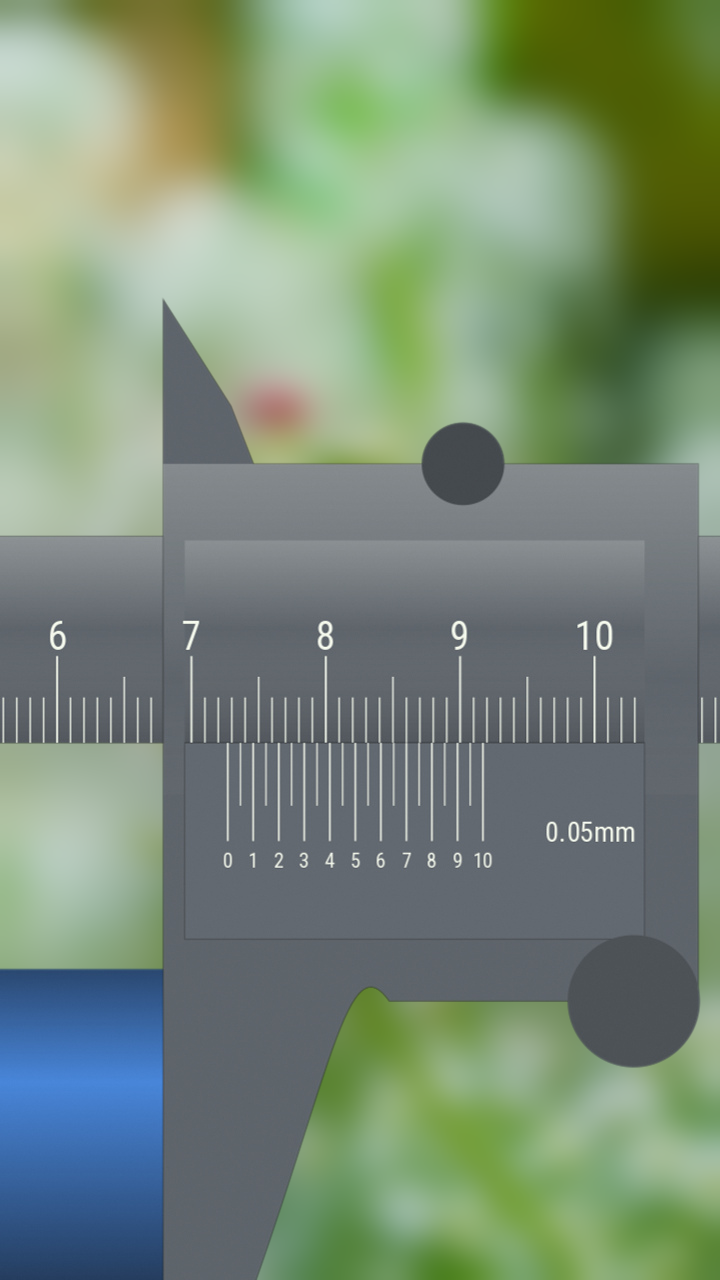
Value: 72.7,mm
